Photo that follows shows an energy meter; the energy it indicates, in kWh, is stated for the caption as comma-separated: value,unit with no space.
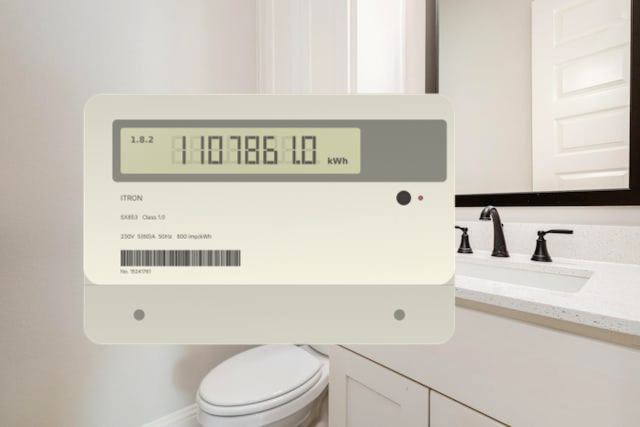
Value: 1107861.0,kWh
